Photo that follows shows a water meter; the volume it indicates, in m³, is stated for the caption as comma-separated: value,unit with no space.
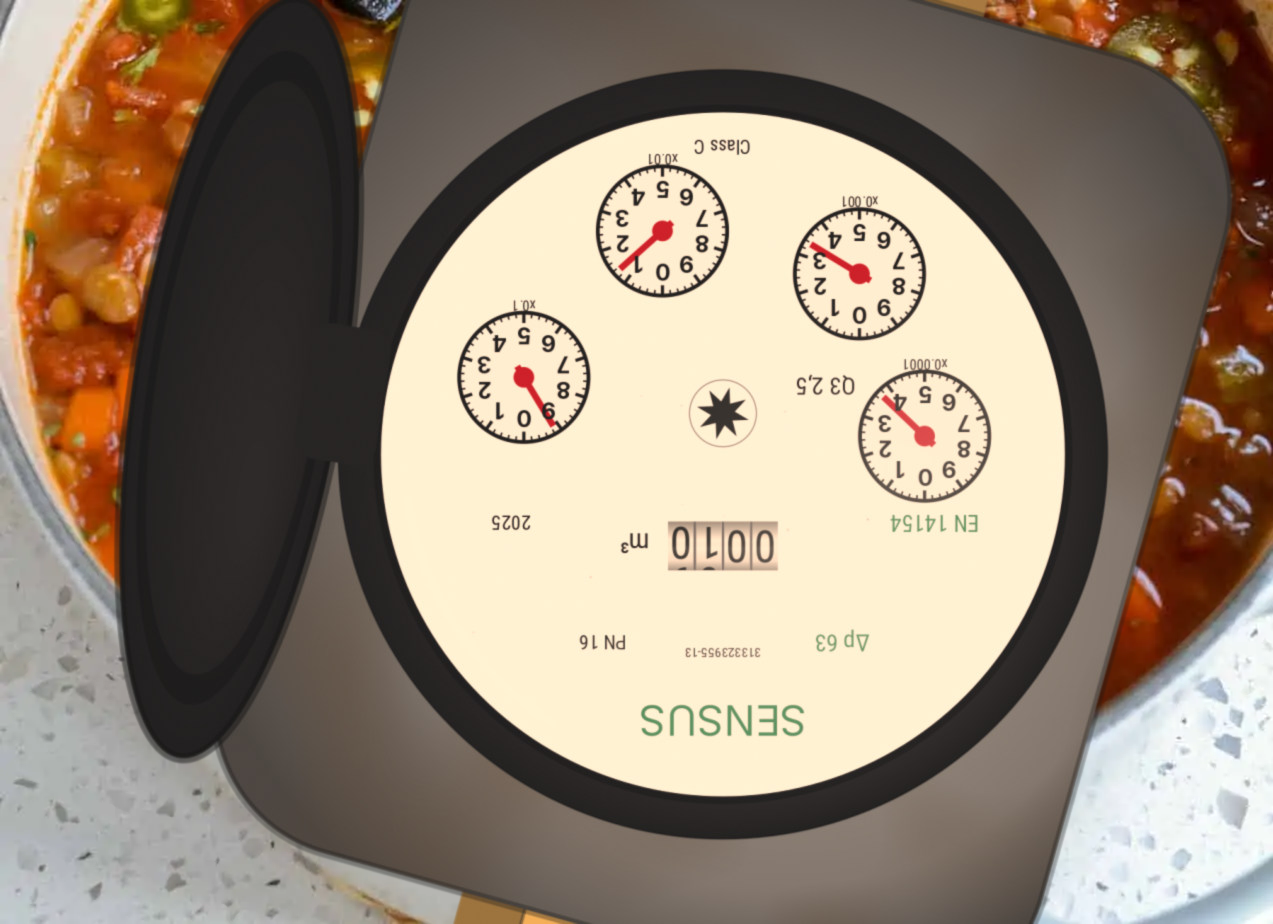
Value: 9.9133,m³
